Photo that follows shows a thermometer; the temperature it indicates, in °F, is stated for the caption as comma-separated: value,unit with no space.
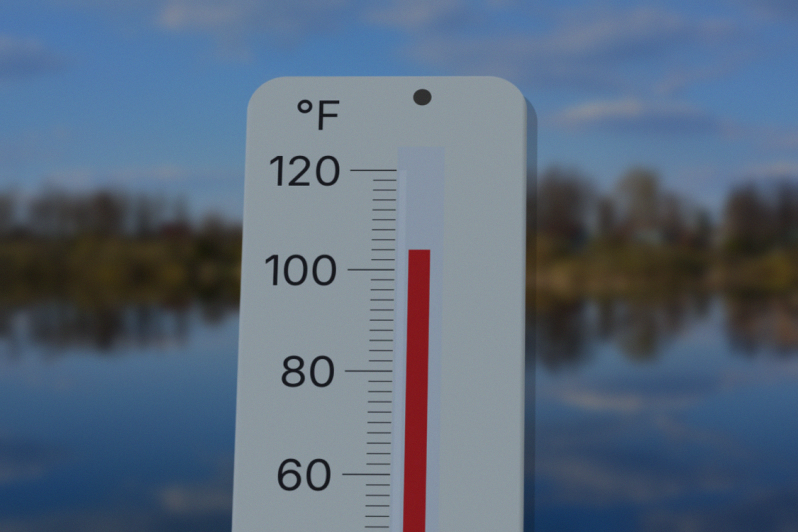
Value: 104,°F
